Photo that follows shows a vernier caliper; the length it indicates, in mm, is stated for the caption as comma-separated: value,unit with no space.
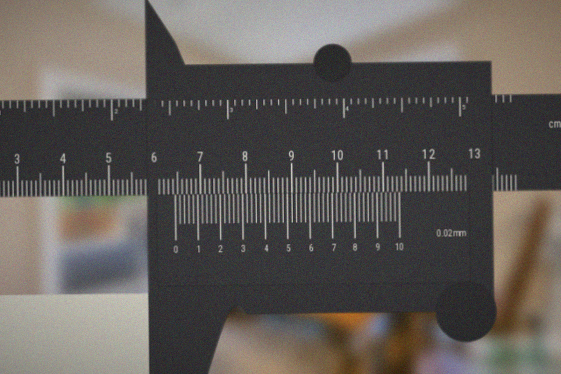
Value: 64.5,mm
